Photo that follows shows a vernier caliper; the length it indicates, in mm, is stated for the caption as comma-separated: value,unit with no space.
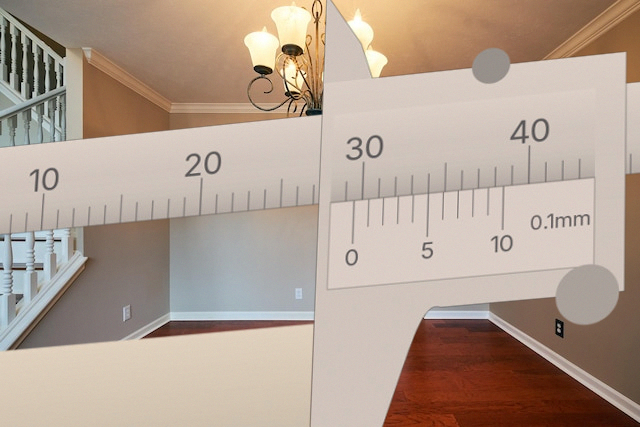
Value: 29.5,mm
